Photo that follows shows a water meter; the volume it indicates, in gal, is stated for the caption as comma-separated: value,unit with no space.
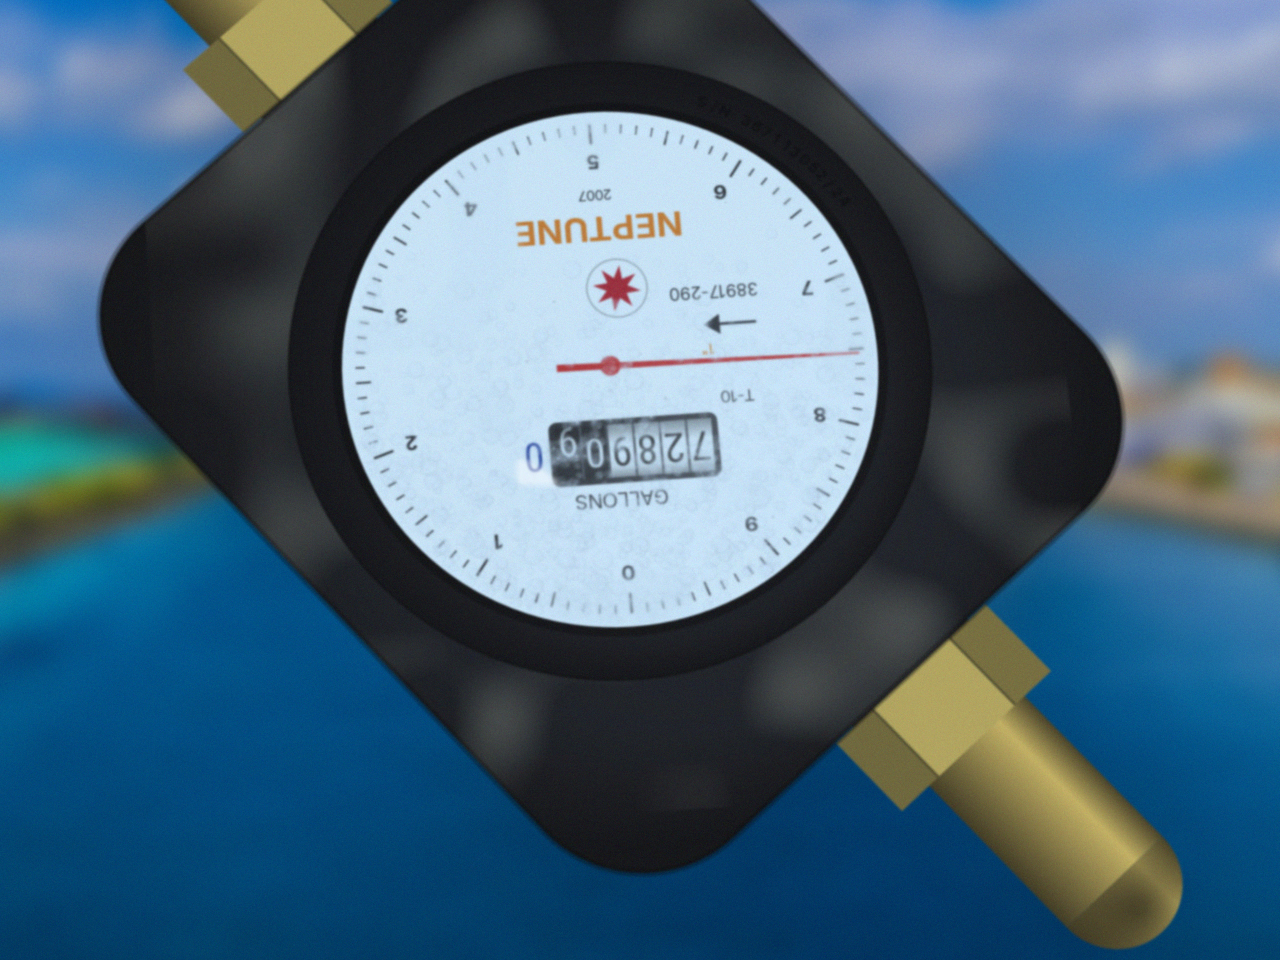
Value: 7289087.5,gal
